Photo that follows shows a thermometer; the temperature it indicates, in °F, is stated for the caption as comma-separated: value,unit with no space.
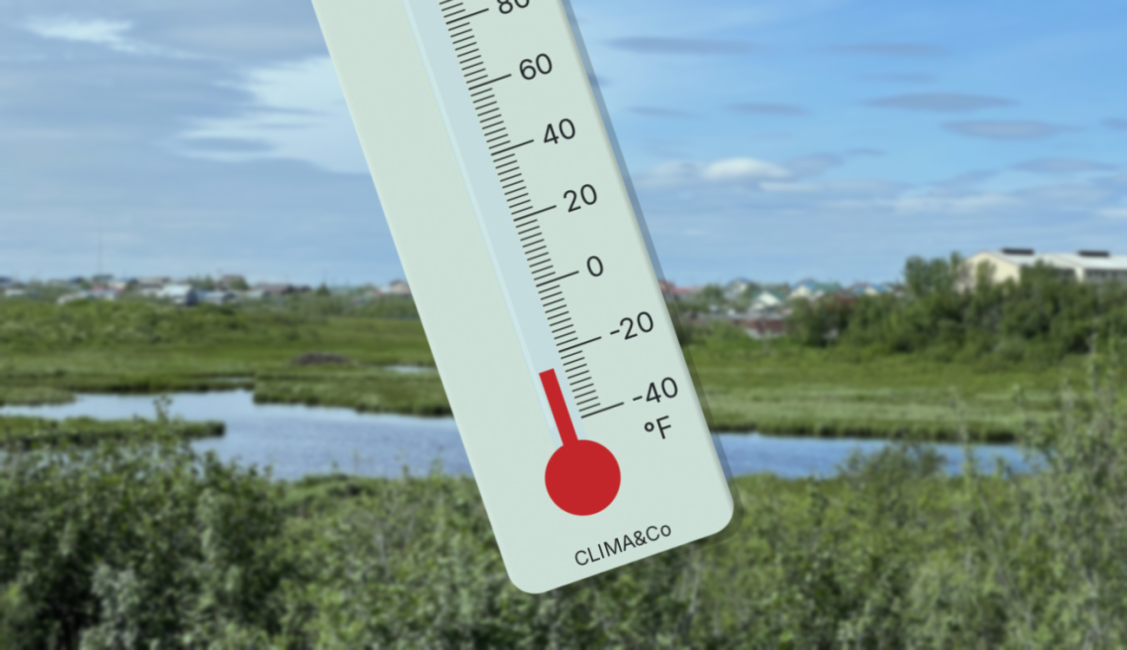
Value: -24,°F
